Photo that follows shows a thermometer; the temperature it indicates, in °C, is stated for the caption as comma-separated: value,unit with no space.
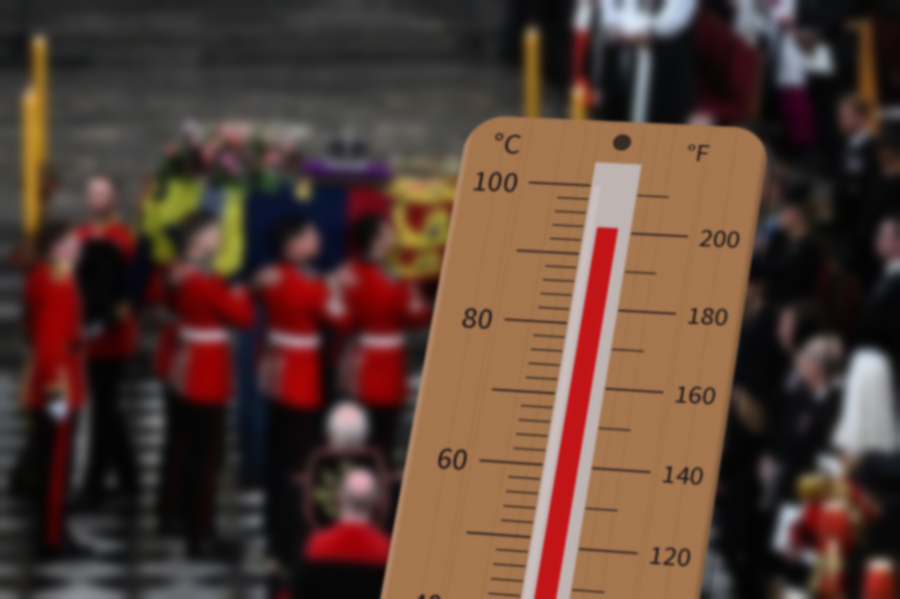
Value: 94,°C
